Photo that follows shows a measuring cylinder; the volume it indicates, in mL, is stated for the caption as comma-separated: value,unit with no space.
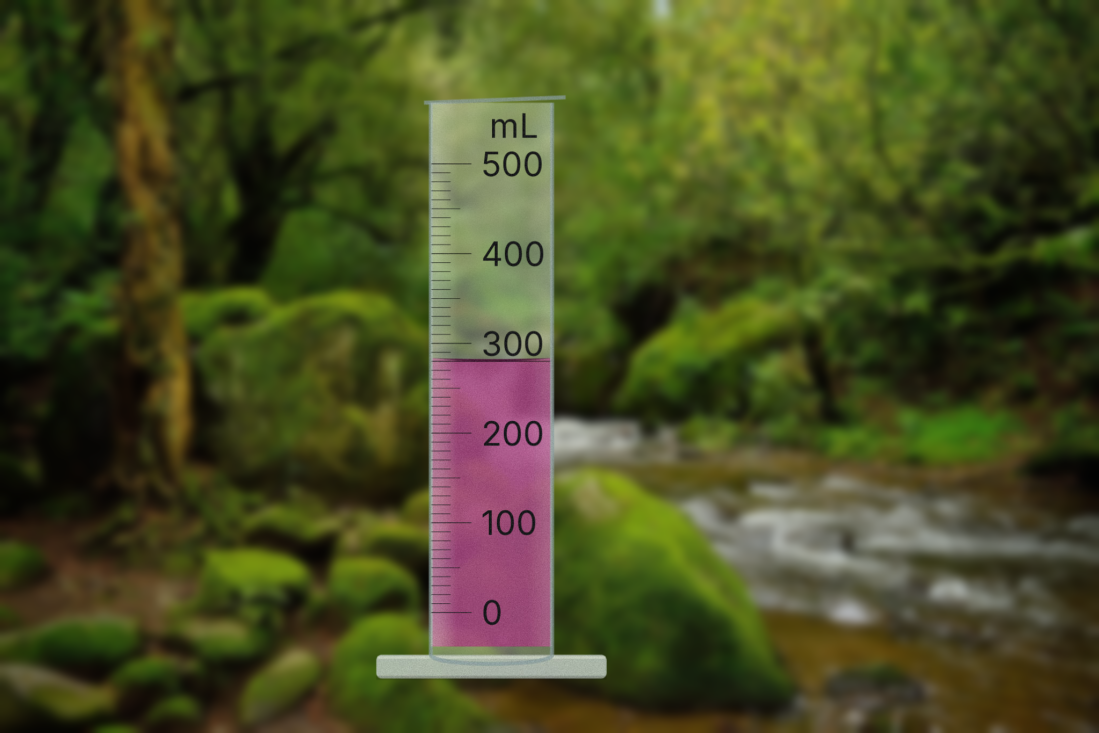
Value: 280,mL
